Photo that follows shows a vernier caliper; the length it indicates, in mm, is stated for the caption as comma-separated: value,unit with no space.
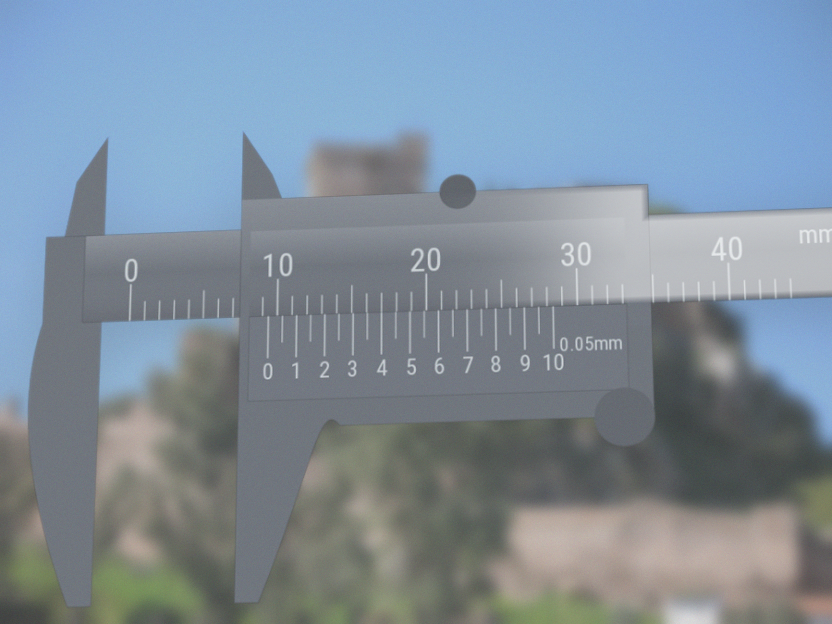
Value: 9.4,mm
